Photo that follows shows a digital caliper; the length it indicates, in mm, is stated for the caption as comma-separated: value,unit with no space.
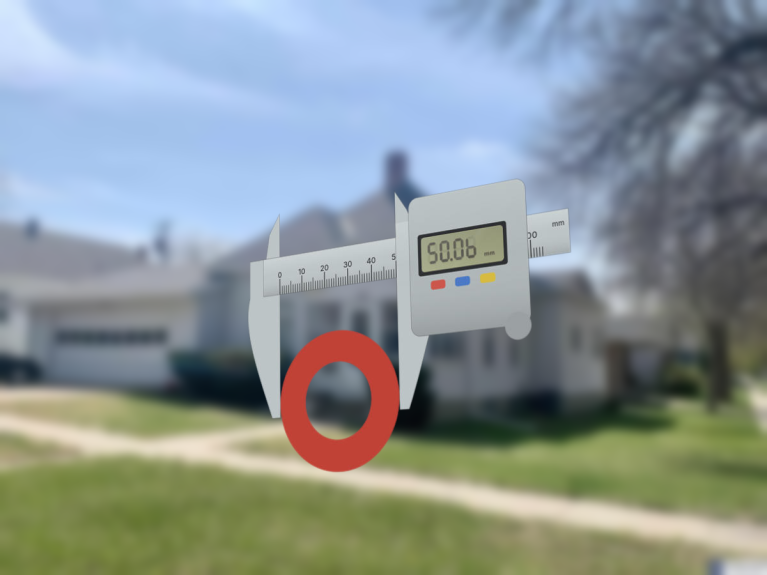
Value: 50.06,mm
